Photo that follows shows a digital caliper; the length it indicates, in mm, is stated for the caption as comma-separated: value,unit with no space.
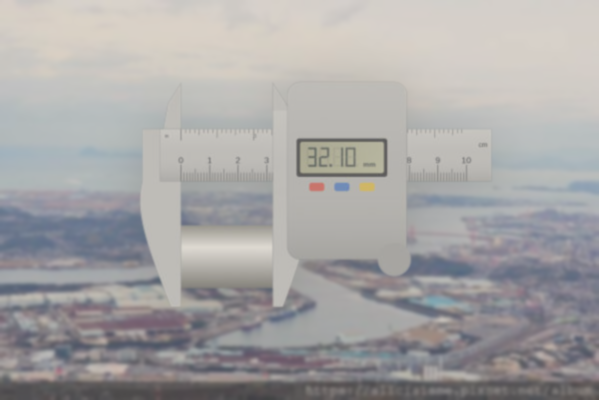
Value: 32.10,mm
